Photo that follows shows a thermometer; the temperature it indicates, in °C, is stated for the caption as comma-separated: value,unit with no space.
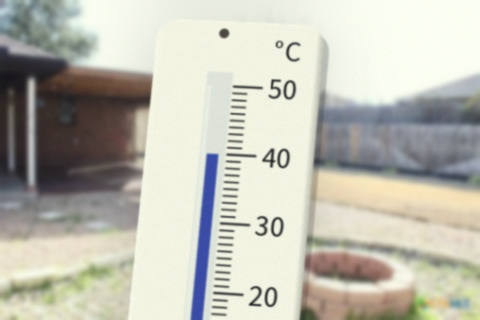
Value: 40,°C
